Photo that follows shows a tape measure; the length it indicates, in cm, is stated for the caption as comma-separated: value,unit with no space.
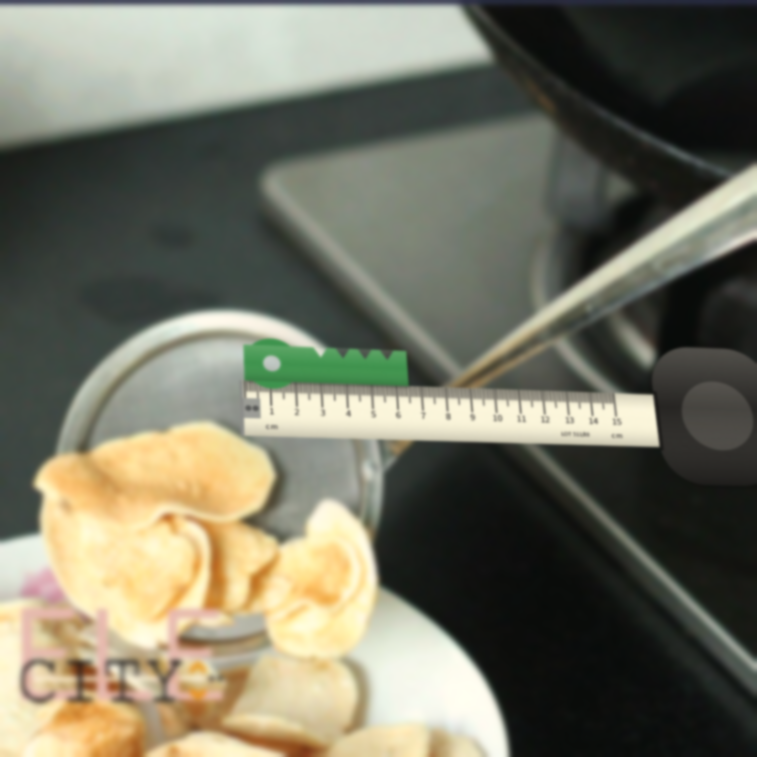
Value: 6.5,cm
